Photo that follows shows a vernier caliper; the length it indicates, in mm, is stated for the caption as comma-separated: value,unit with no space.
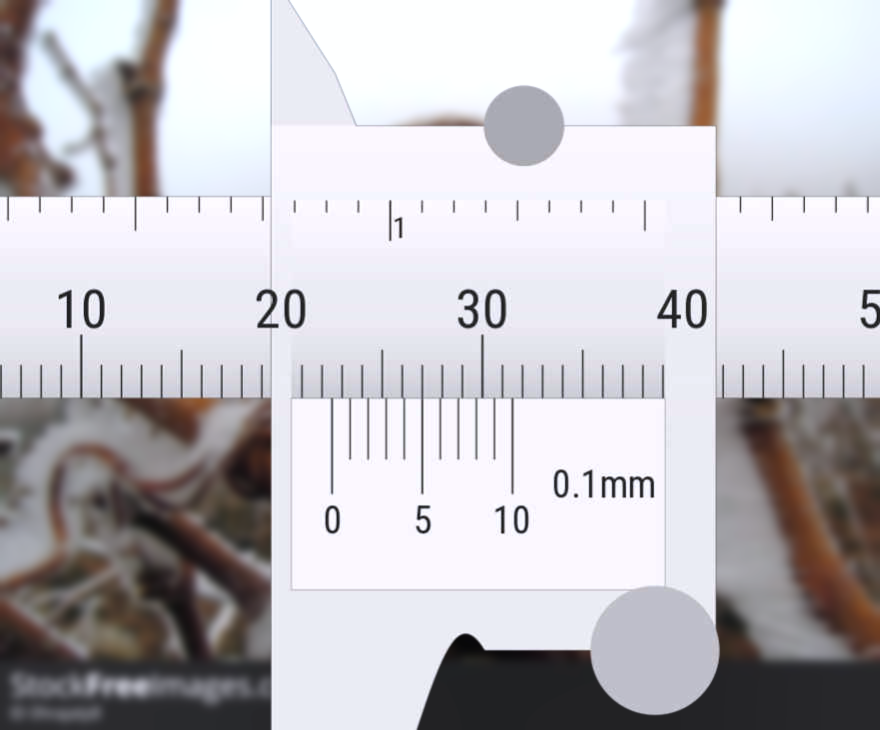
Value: 22.5,mm
